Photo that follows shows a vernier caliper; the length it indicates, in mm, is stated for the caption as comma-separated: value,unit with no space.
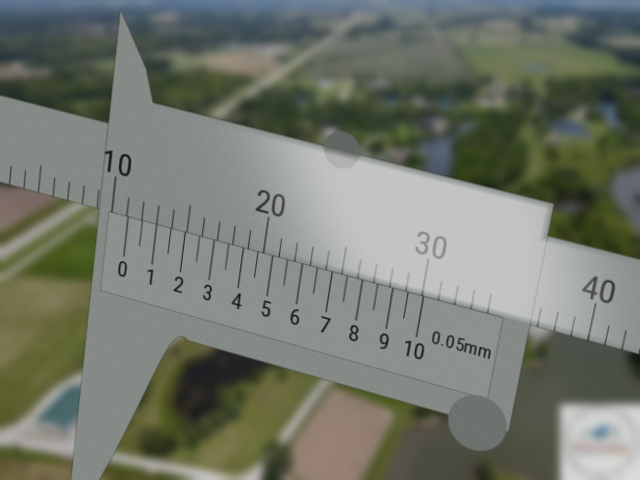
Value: 11.1,mm
